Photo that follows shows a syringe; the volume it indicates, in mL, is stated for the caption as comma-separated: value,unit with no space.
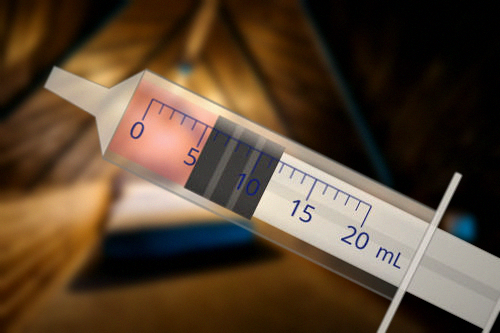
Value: 5.5,mL
